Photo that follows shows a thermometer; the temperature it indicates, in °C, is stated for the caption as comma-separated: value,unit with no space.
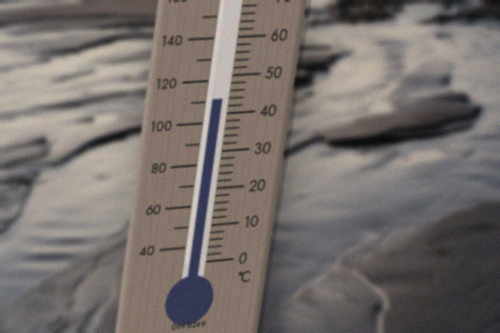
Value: 44,°C
